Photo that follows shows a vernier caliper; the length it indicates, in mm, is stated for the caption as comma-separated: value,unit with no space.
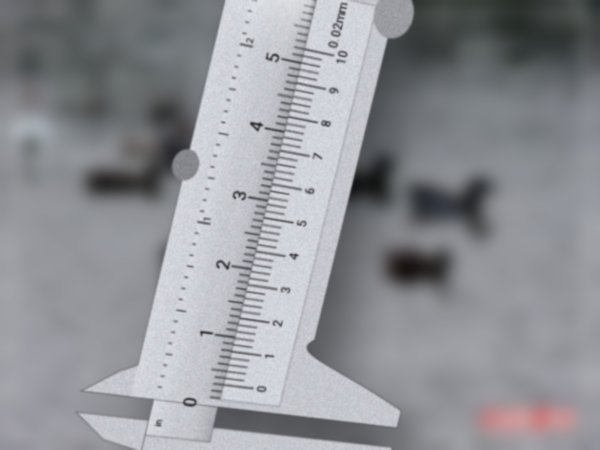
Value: 3.0,mm
